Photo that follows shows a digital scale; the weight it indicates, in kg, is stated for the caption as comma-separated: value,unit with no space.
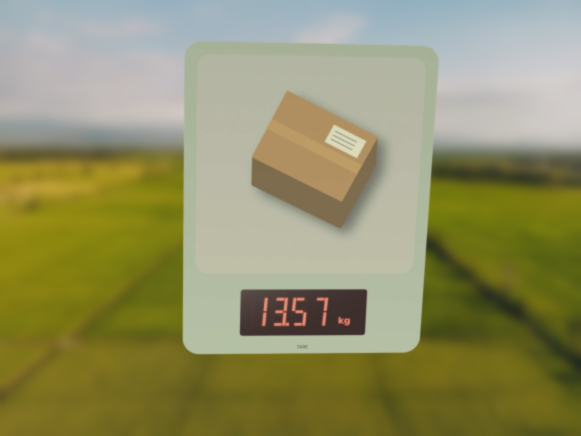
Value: 13.57,kg
